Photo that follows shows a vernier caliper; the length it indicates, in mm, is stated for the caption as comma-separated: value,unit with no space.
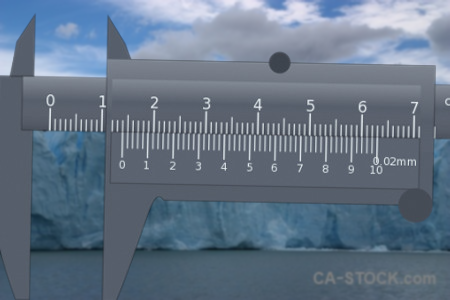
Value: 14.0,mm
